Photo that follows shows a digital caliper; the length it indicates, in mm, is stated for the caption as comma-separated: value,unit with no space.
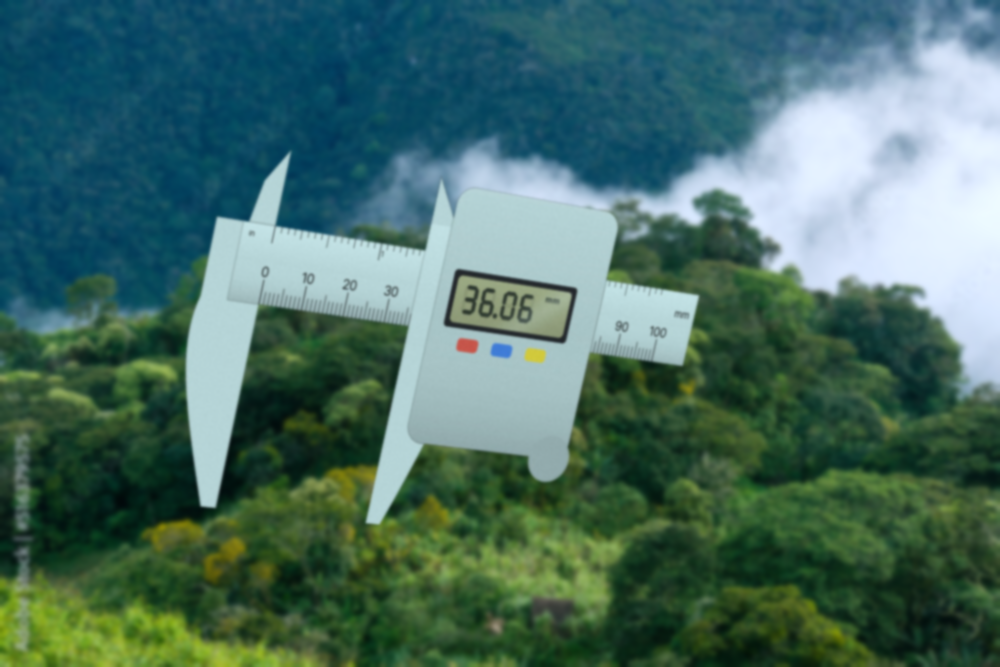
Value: 36.06,mm
